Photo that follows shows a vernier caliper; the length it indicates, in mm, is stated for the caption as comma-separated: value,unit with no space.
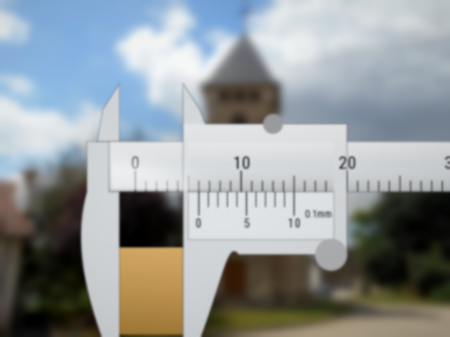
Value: 6.0,mm
